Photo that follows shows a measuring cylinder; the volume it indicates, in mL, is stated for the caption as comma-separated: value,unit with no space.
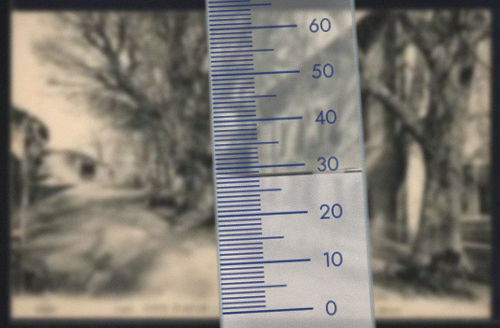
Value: 28,mL
